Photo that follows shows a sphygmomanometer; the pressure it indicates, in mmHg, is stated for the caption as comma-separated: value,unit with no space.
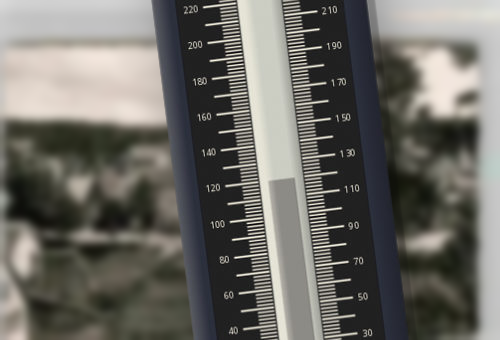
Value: 120,mmHg
